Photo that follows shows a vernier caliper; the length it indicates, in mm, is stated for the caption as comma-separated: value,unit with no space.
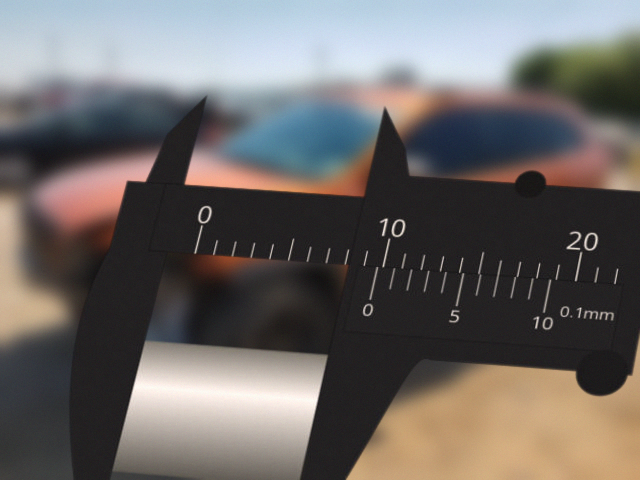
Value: 9.7,mm
